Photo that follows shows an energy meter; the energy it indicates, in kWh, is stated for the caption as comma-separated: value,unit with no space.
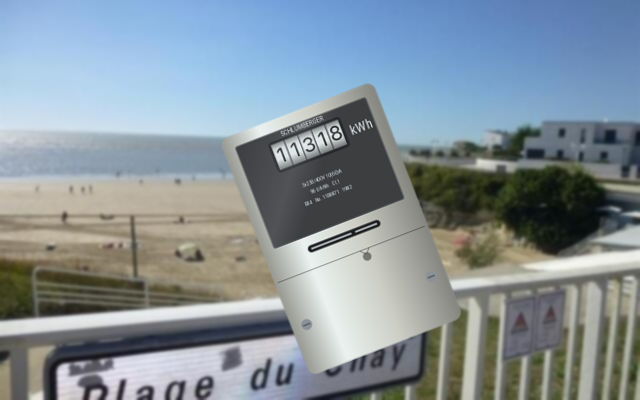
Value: 11318,kWh
